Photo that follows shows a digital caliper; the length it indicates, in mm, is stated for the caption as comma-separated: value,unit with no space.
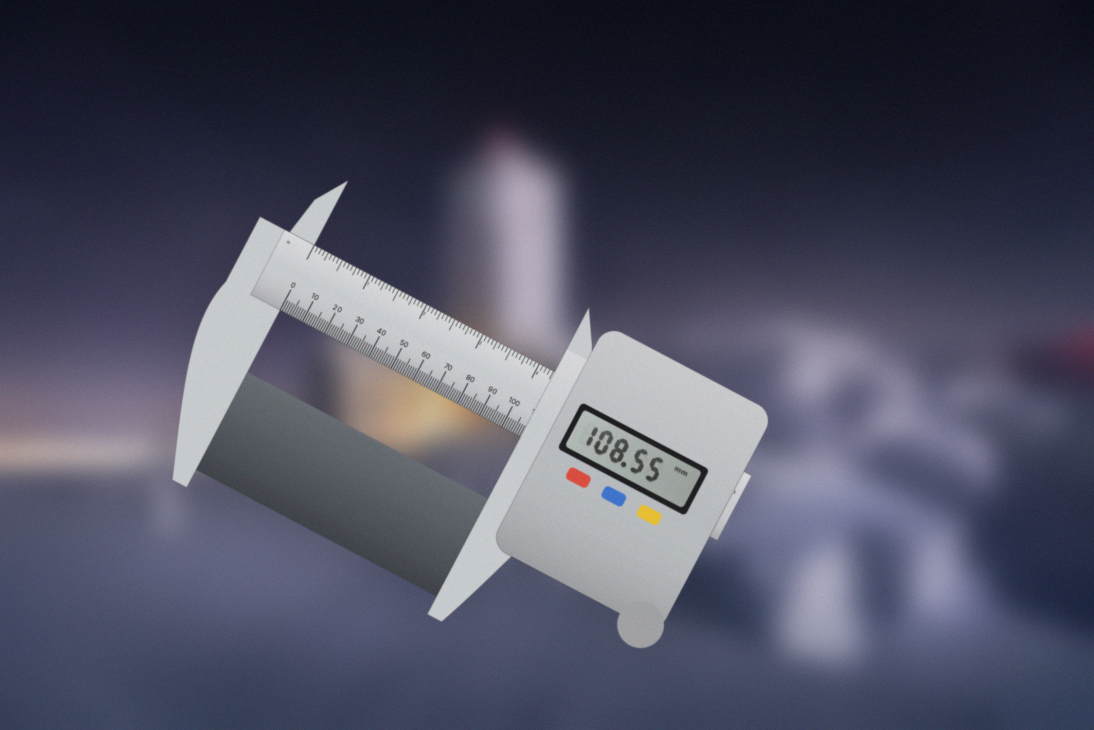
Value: 108.55,mm
